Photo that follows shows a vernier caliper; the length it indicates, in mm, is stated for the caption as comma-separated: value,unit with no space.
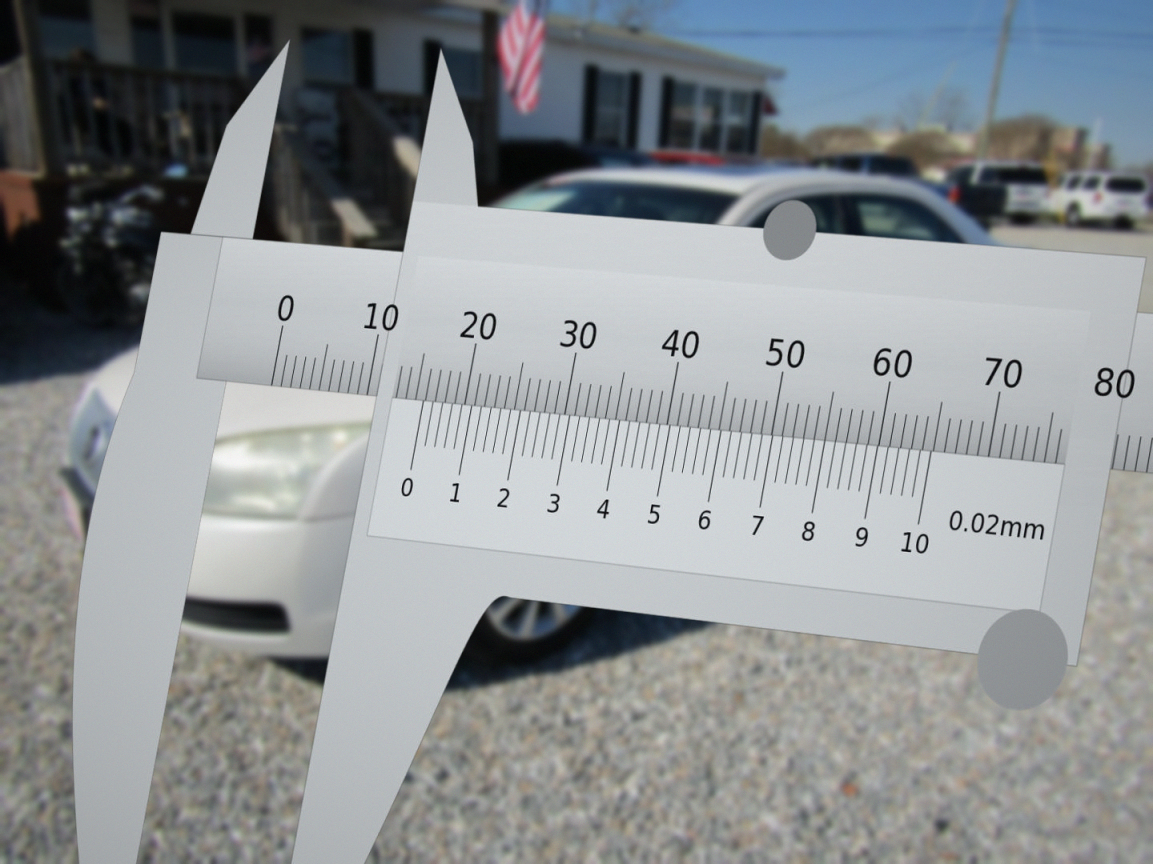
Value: 15.8,mm
